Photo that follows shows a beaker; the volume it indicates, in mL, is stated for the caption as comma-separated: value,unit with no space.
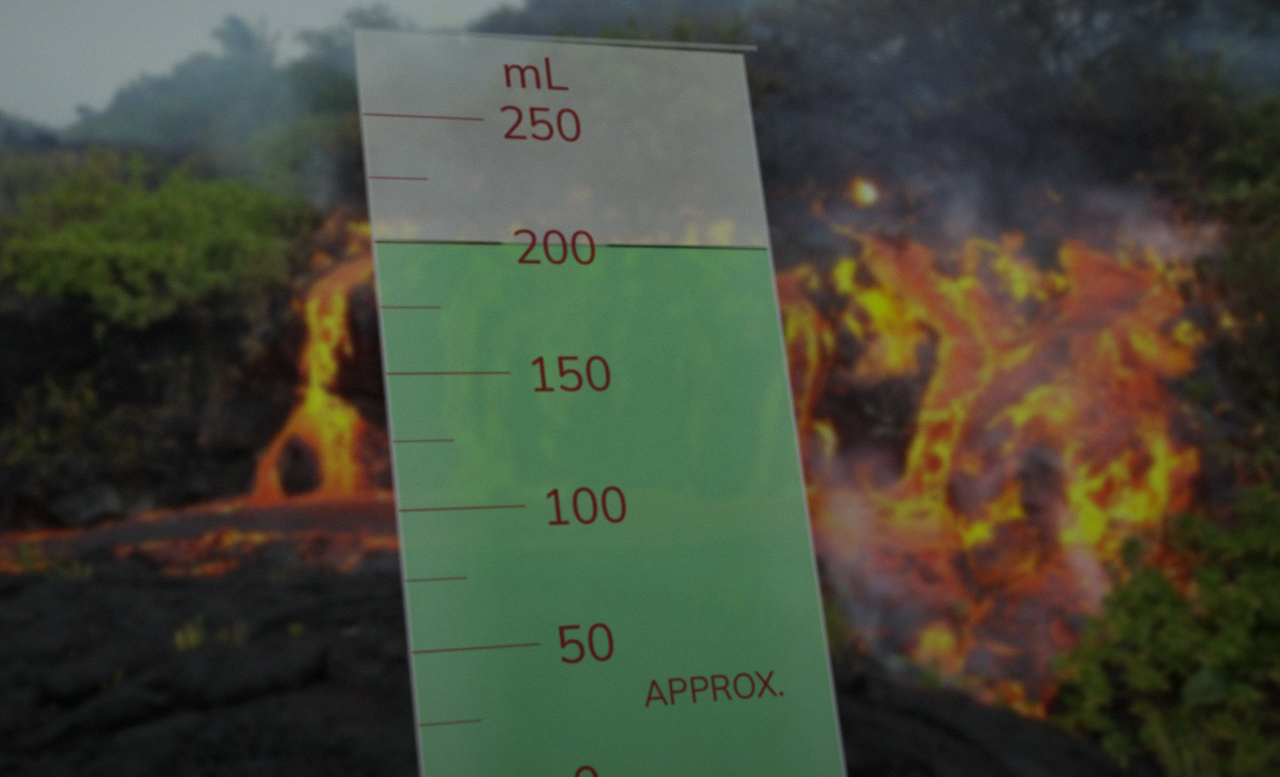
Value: 200,mL
